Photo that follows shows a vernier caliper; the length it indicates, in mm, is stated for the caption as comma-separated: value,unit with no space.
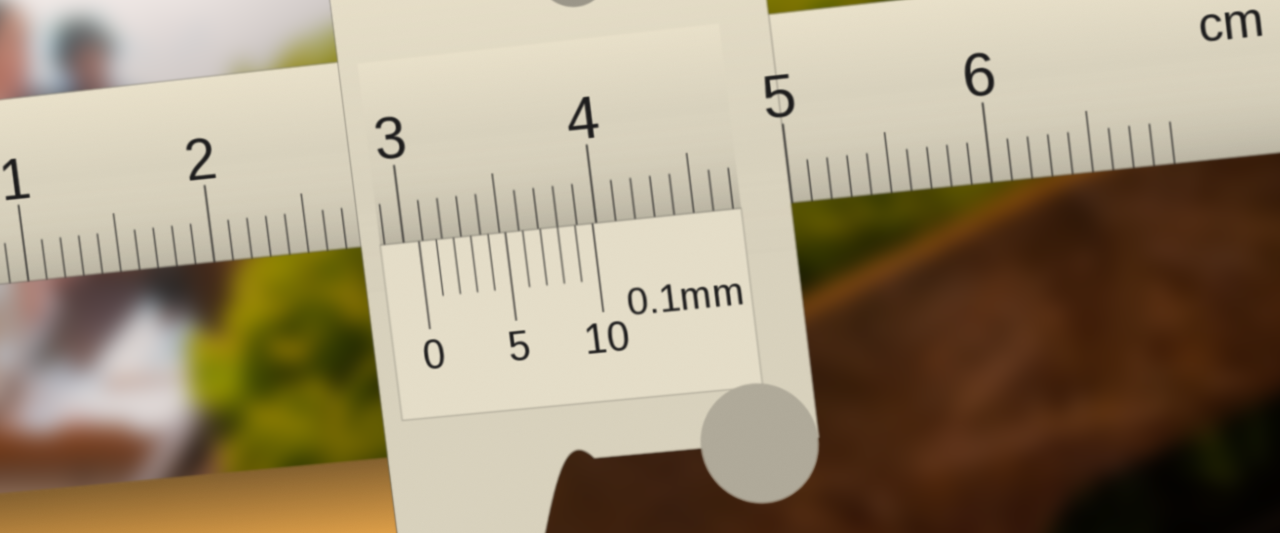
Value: 30.8,mm
